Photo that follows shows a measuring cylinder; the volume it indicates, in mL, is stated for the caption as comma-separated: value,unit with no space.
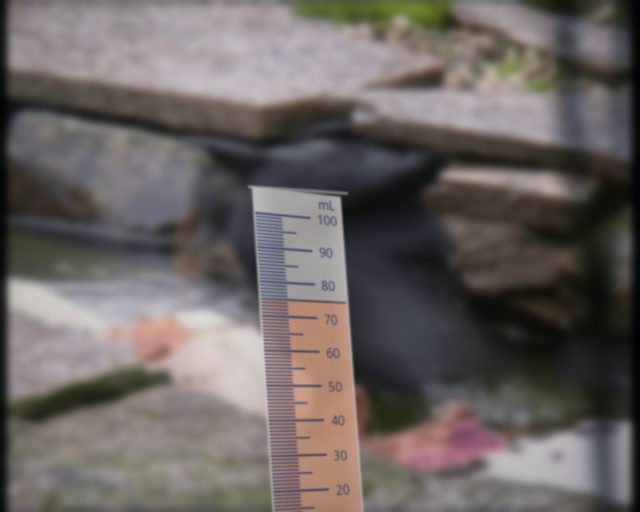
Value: 75,mL
